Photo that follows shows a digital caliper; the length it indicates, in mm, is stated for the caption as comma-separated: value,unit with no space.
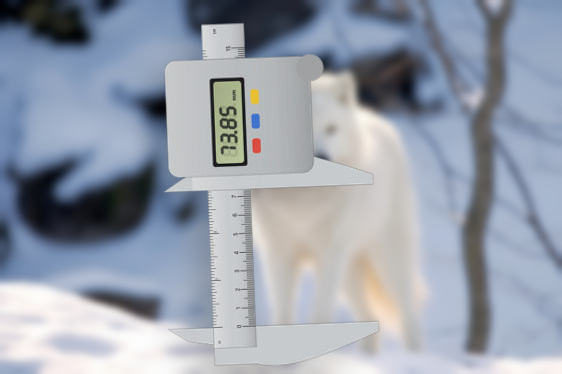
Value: 73.85,mm
